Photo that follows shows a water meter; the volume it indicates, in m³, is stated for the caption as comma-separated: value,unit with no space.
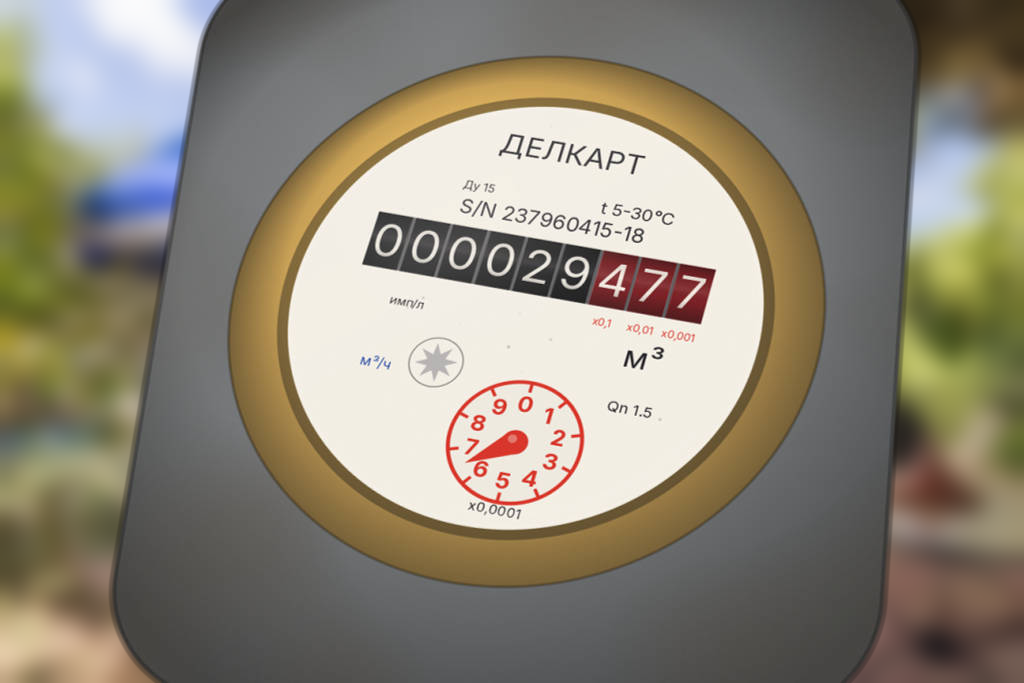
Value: 29.4776,m³
